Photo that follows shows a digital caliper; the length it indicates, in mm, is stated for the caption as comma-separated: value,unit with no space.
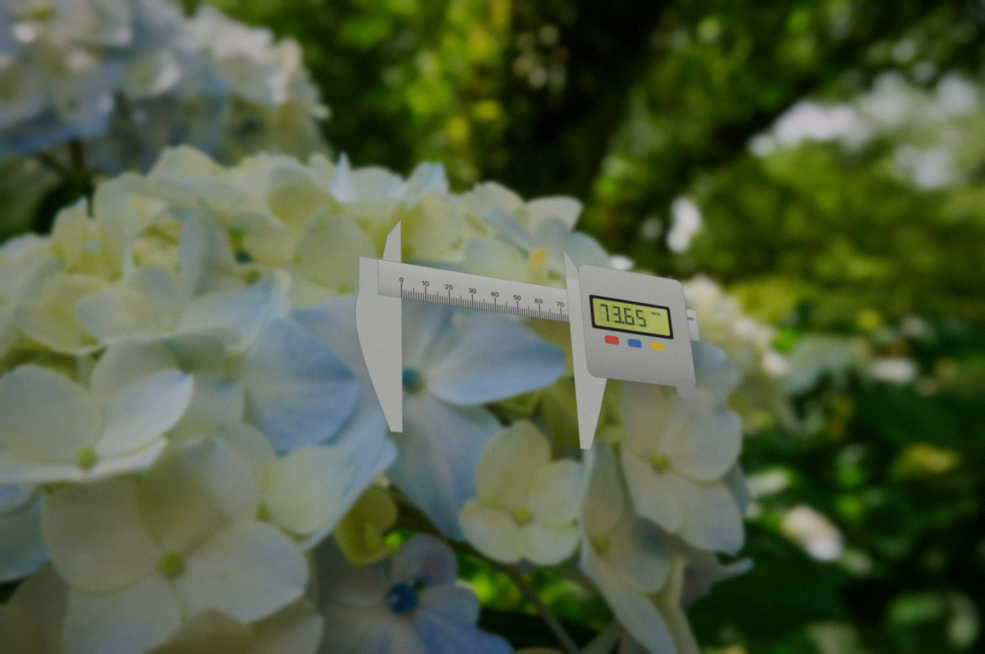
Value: 73.65,mm
